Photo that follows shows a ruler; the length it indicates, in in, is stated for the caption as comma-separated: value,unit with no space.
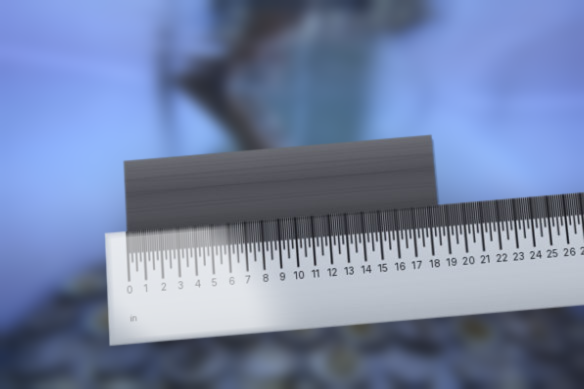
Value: 18.5,in
